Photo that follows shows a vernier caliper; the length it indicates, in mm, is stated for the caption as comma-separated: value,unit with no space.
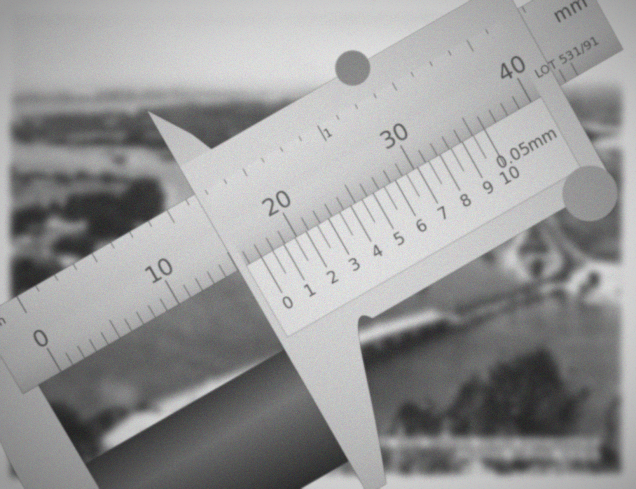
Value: 17.0,mm
